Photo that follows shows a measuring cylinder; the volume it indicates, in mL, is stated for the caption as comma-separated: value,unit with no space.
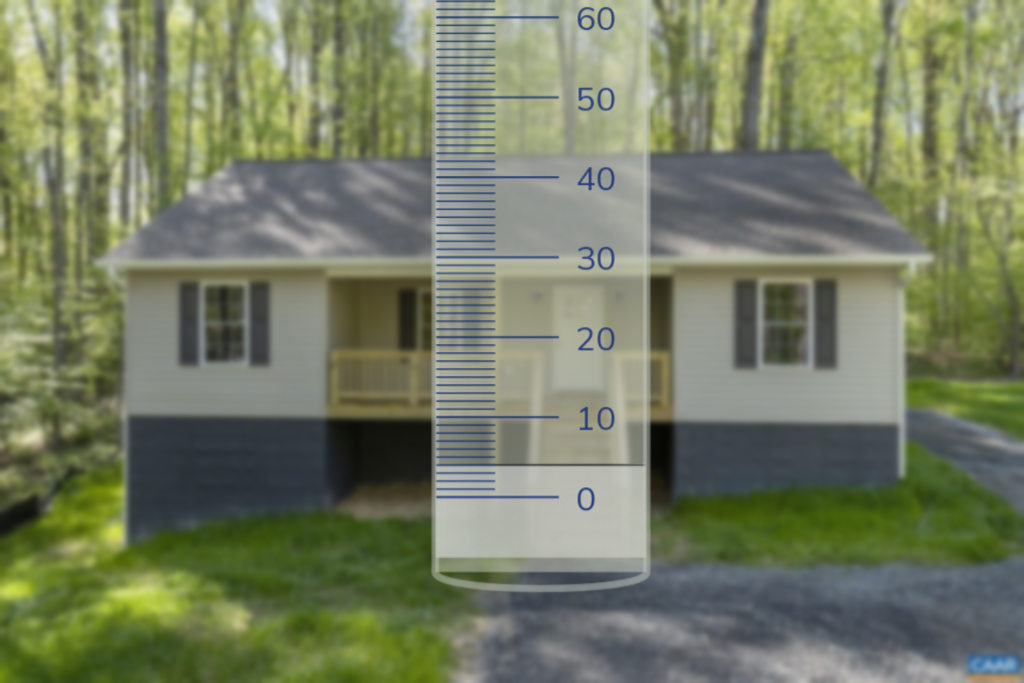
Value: 4,mL
